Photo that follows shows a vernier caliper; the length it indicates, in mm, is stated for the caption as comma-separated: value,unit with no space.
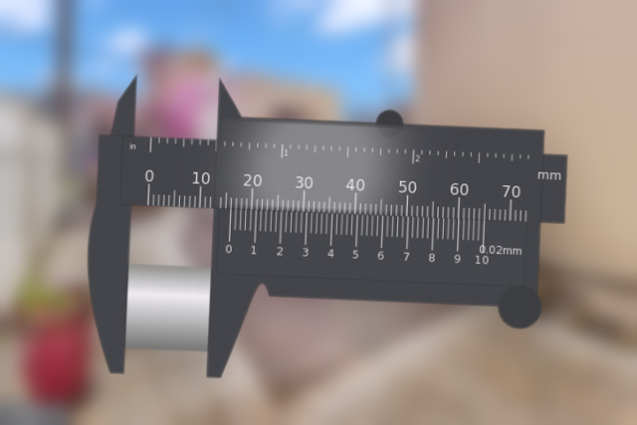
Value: 16.0,mm
